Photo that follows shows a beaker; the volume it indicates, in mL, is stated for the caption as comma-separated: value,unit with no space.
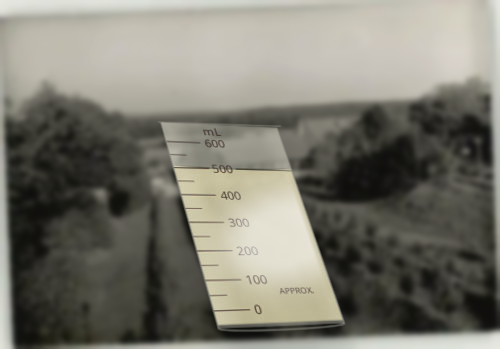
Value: 500,mL
